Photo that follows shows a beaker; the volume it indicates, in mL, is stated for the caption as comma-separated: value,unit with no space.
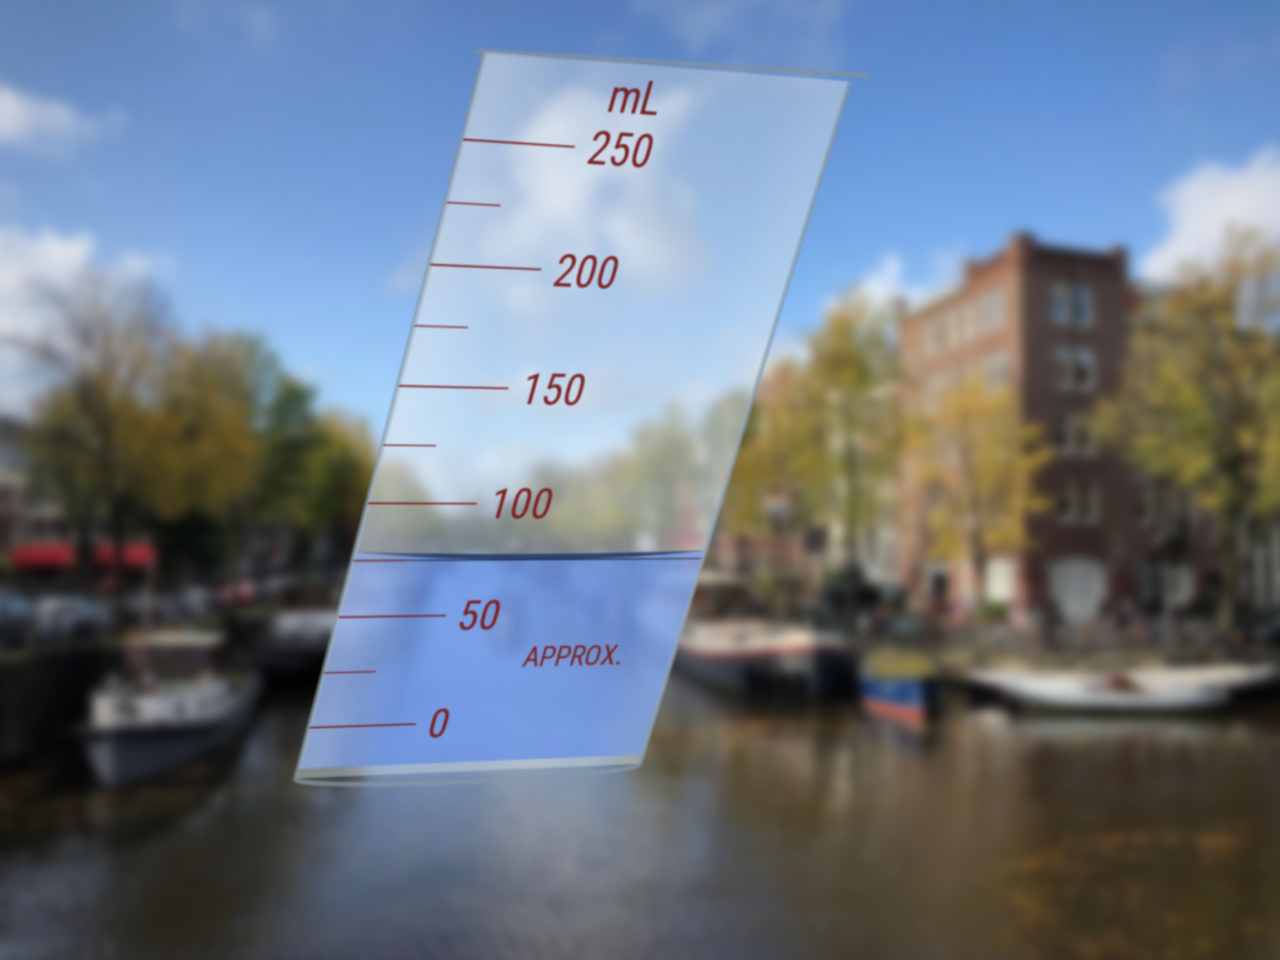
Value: 75,mL
